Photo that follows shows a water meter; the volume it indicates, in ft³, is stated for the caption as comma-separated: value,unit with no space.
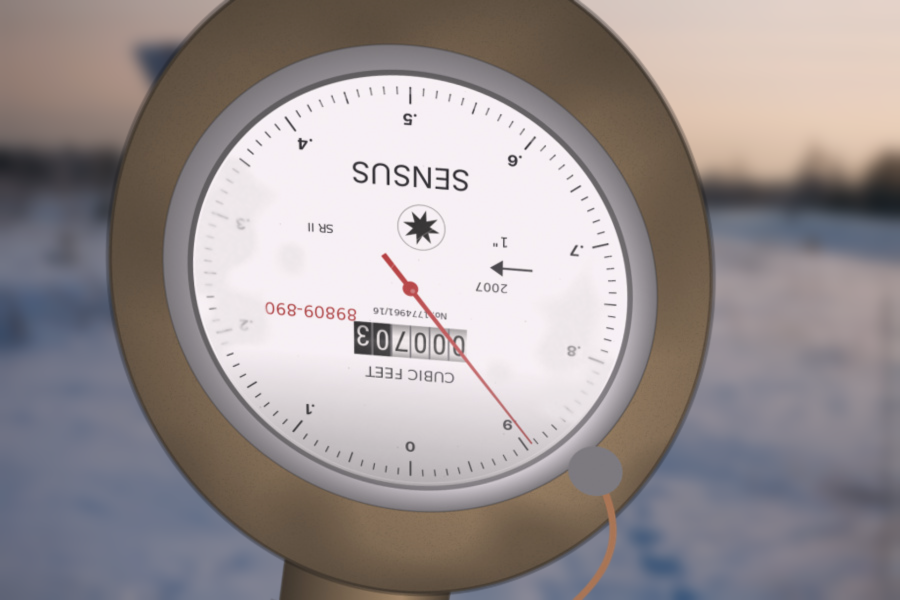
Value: 702.89,ft³
